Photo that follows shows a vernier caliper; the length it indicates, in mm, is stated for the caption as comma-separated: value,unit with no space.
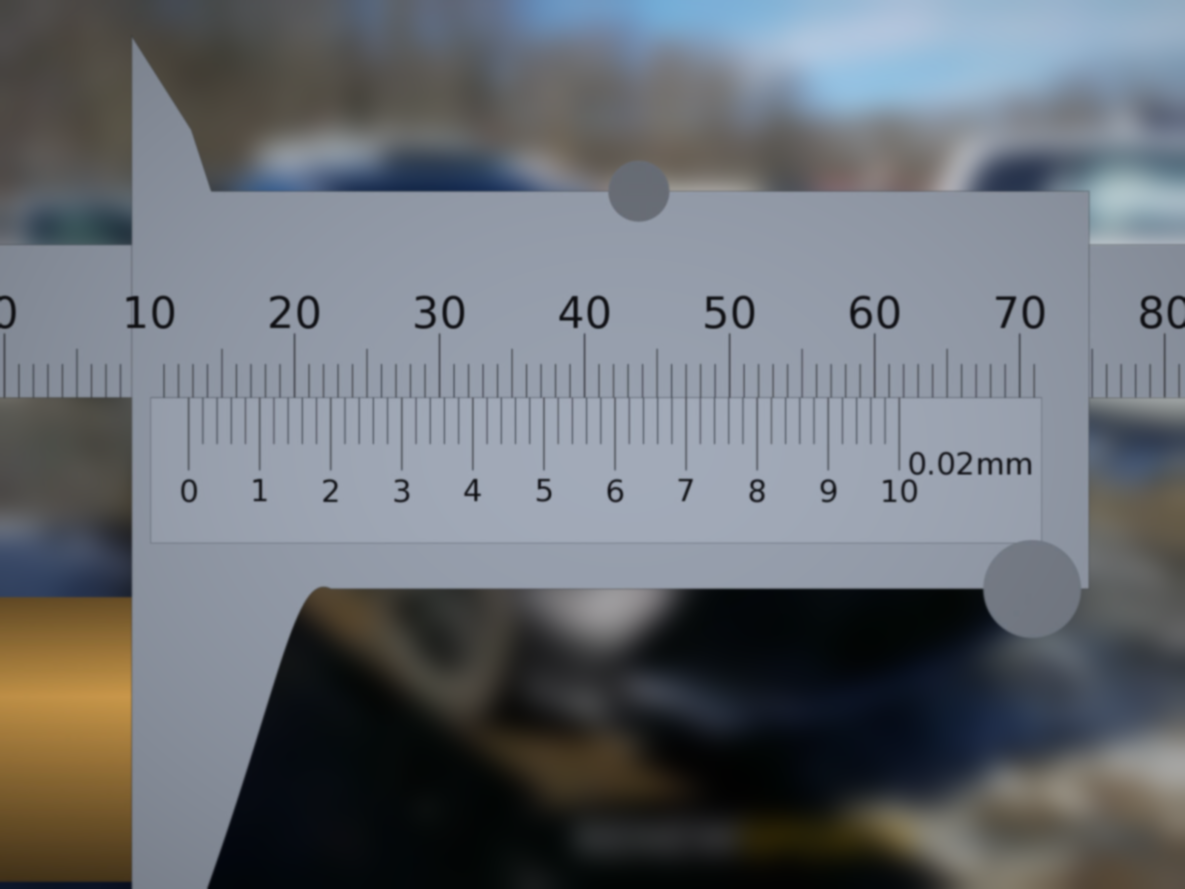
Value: 12.7,mm
